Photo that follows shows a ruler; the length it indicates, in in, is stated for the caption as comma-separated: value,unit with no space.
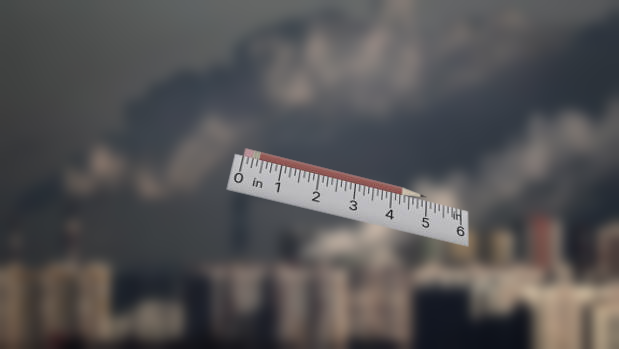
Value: 5,in
